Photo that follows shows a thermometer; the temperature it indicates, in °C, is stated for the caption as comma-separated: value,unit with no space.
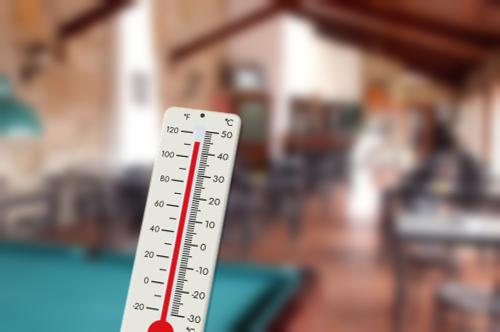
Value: 45,°C
